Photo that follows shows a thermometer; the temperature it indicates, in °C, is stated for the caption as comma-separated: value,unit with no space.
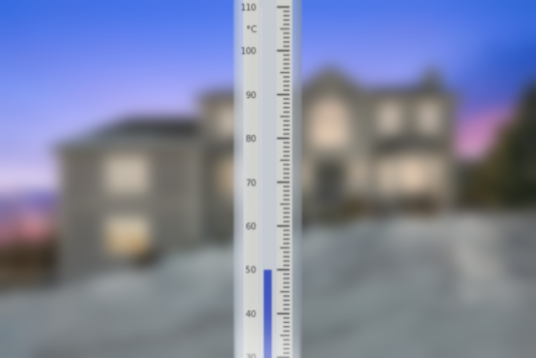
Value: 50,°C
